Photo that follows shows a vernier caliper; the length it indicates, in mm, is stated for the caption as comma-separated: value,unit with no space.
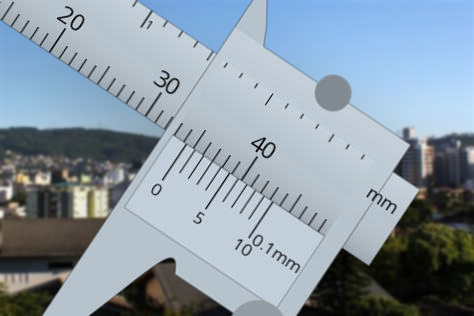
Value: 34.3,mm
